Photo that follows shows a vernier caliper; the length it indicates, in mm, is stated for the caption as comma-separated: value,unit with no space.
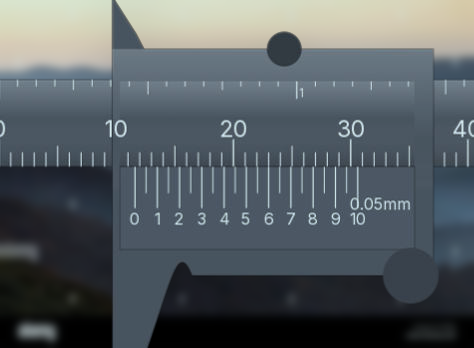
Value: 11.6,mm
